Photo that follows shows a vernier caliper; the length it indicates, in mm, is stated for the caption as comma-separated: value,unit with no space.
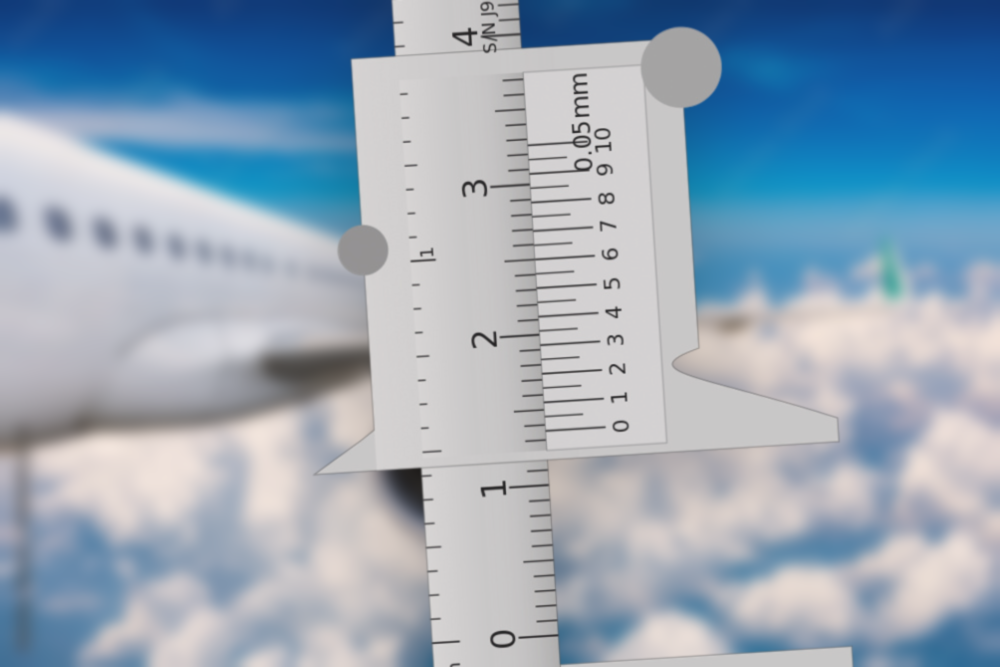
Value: 13.6,mm
